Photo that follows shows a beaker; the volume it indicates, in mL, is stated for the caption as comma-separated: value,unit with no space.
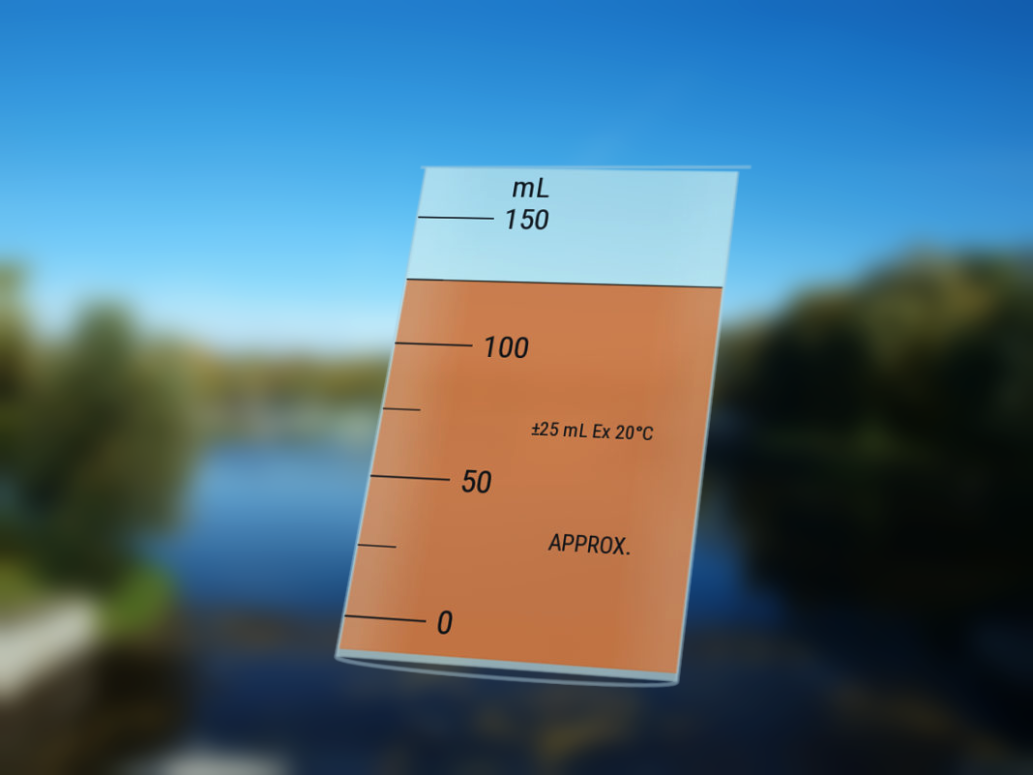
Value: 125,mL
